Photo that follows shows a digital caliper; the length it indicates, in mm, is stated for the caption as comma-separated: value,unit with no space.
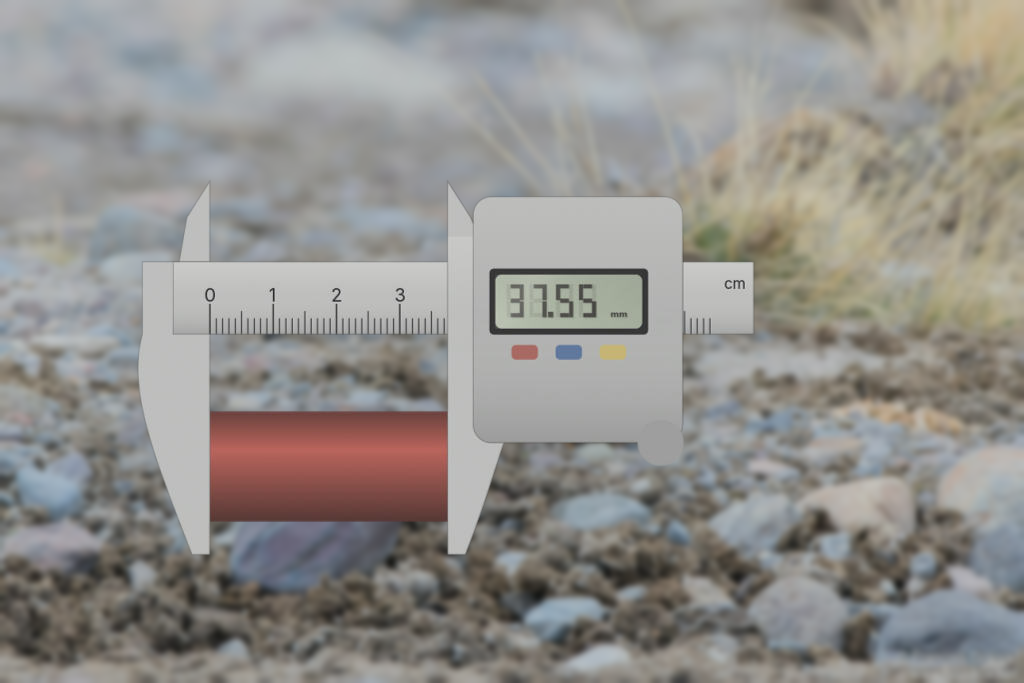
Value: 37.55,mm
